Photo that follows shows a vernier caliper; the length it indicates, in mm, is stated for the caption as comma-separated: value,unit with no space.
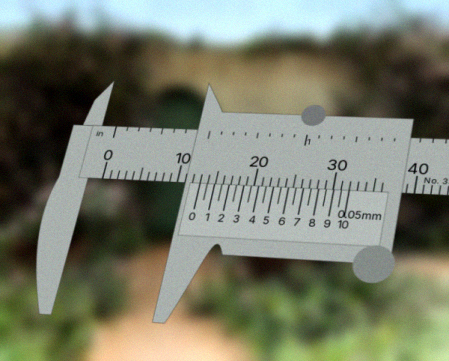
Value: 13.0,mm
